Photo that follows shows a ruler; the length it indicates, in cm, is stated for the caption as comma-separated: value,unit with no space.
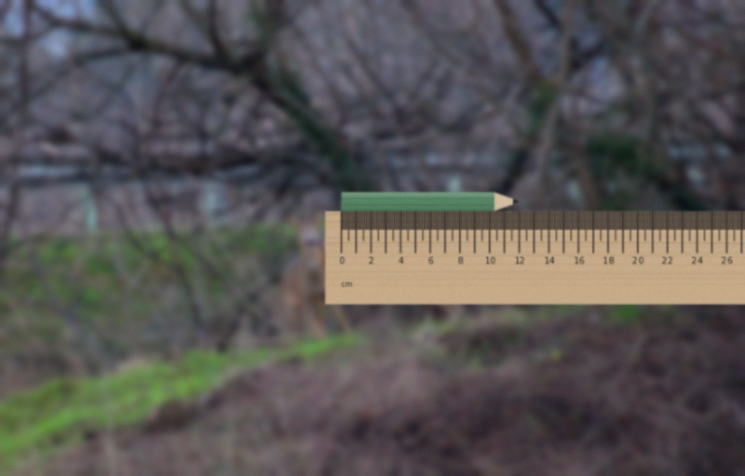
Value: 12,cm
